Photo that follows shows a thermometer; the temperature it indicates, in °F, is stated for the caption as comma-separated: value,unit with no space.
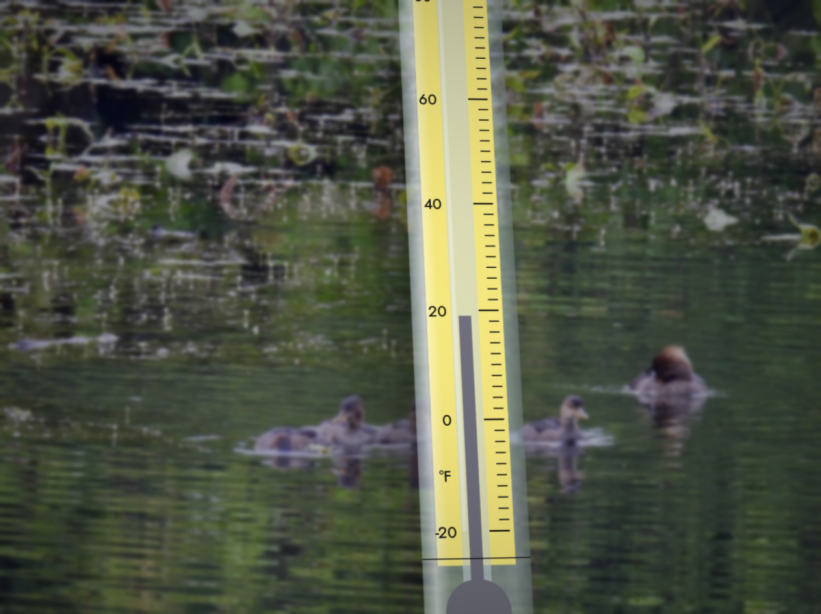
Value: 19,°F
